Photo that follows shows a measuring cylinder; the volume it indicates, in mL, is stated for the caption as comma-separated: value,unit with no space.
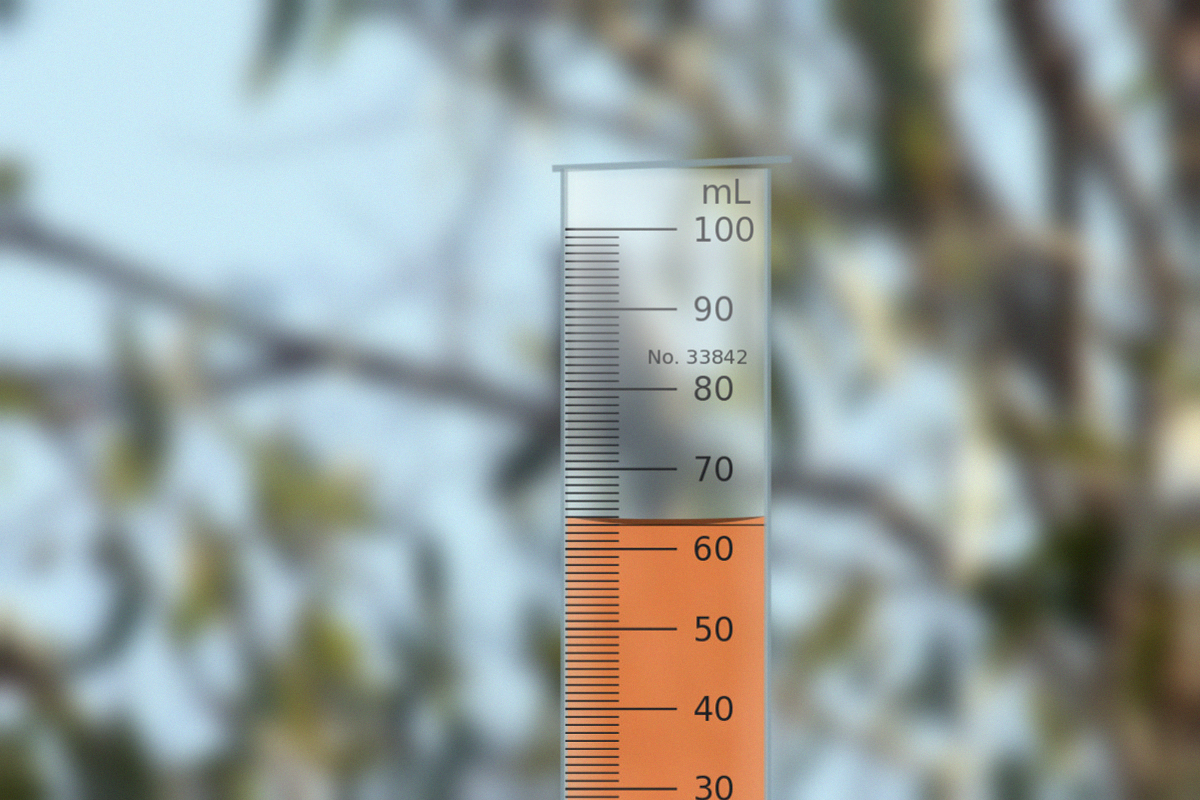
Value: 63,mL
